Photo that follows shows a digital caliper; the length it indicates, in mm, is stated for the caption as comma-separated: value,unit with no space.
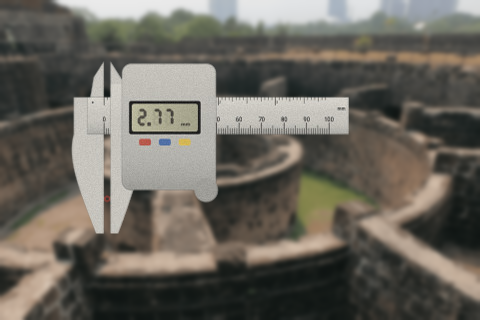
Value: 2.77,mm
